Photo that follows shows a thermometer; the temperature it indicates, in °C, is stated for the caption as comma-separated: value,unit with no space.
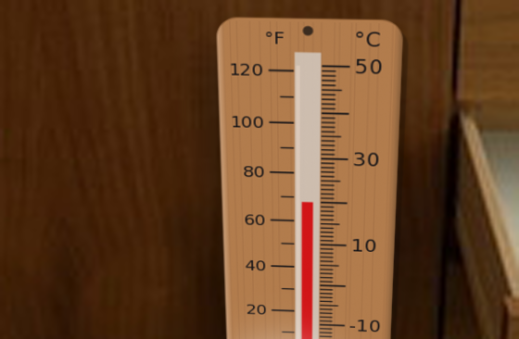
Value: 20,°C
